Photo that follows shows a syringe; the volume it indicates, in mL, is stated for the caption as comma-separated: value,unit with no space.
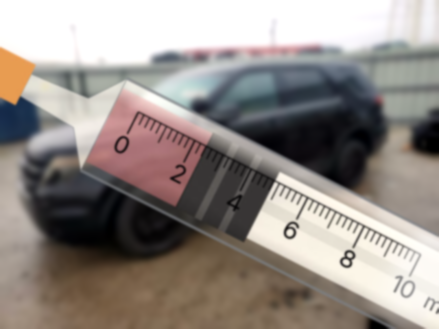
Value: 2.4,mL
